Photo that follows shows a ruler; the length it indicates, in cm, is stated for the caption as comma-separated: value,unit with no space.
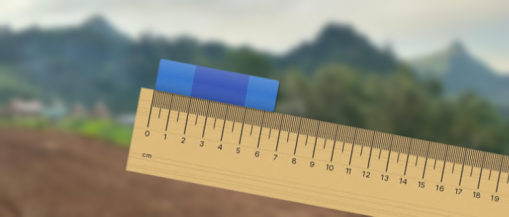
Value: 6.5,cm
